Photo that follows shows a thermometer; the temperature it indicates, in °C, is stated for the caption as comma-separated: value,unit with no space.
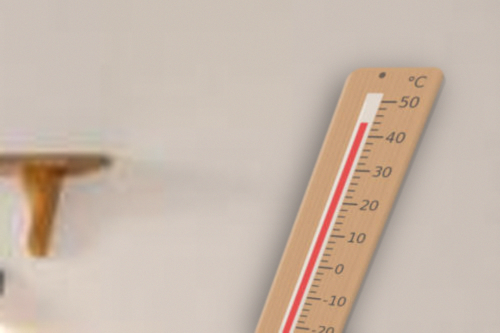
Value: 44,°C
